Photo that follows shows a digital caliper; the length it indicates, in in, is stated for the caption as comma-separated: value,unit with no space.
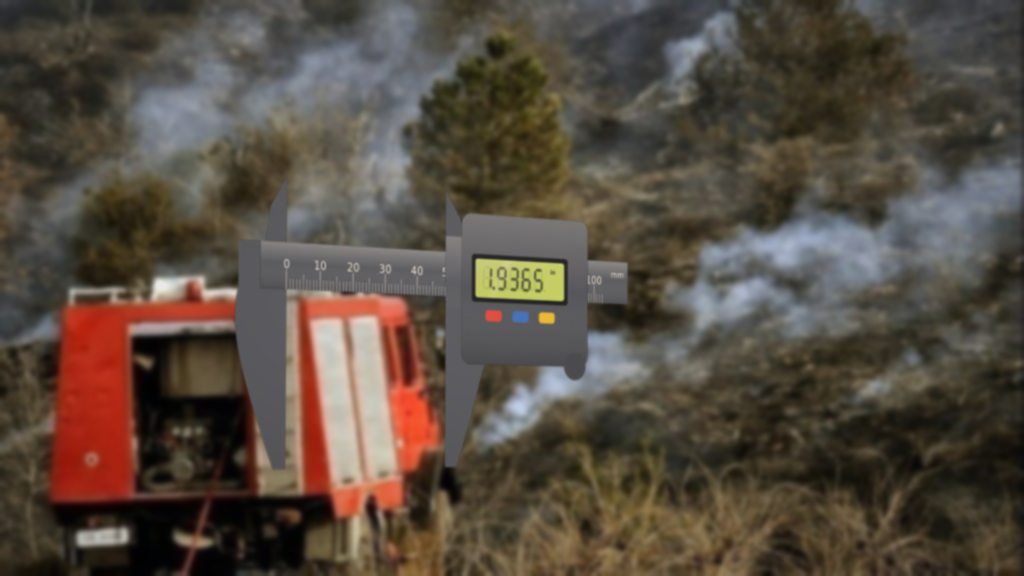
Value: 1.9365,in
